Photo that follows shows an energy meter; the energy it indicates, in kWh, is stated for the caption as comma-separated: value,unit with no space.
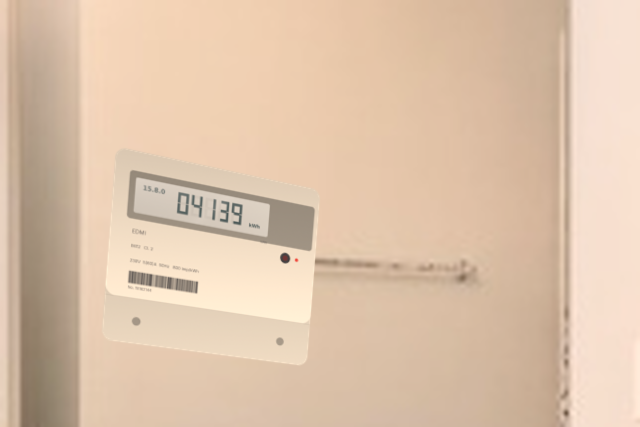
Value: 4139,kWh
